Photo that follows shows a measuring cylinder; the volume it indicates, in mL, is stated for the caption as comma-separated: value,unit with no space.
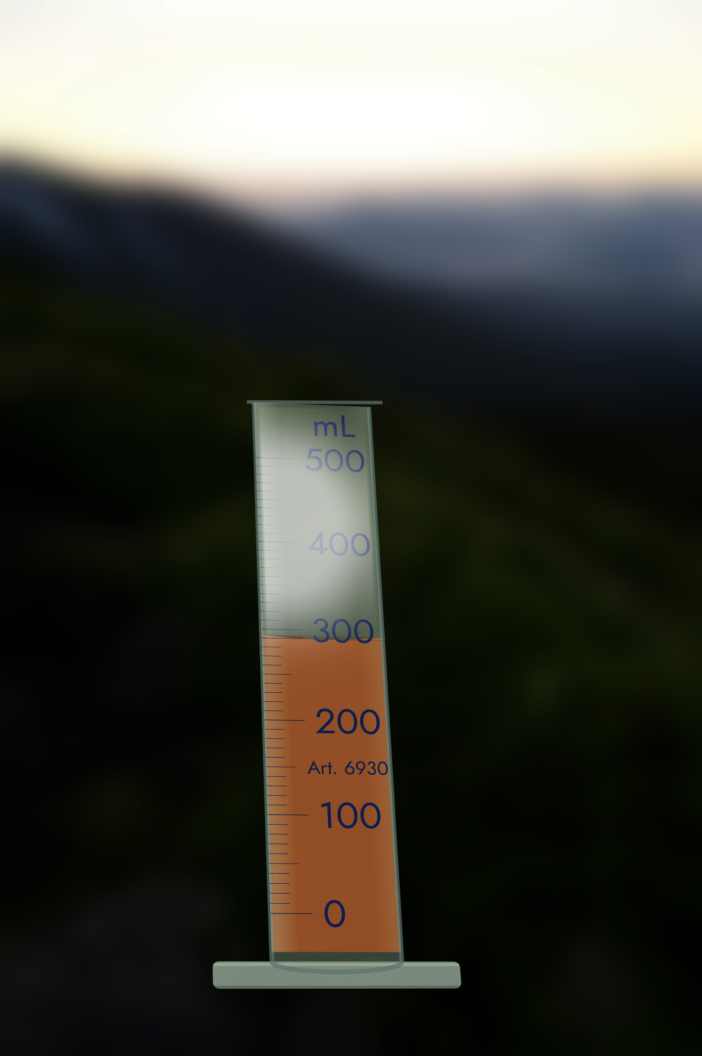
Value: 290,mL
